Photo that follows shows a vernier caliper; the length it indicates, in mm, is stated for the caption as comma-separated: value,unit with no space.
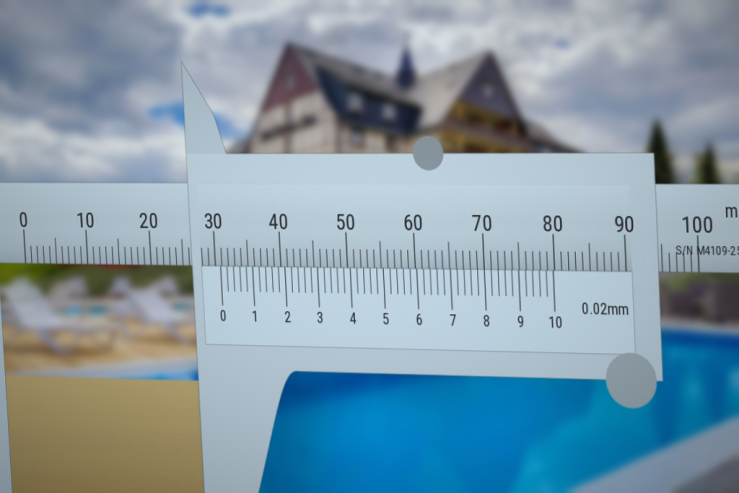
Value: 30.8,mm
